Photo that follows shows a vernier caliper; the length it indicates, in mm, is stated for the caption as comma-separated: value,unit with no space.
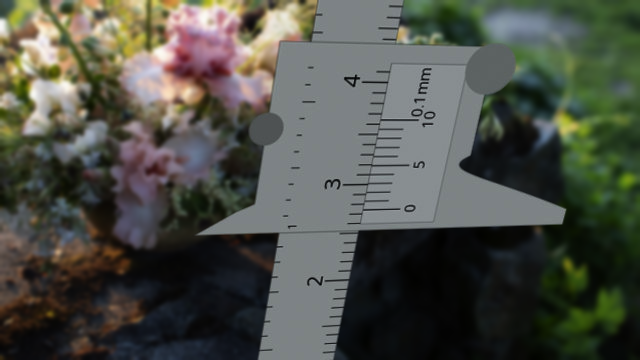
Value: 27.4,mm
